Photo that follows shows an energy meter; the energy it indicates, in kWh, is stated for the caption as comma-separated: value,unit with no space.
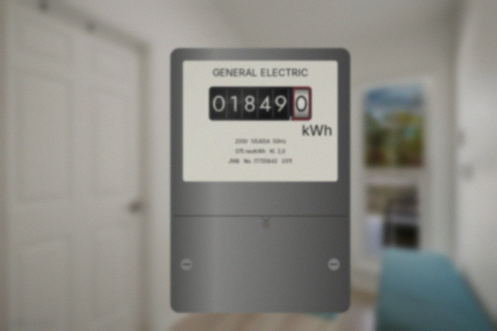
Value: 1849.0,kWh
